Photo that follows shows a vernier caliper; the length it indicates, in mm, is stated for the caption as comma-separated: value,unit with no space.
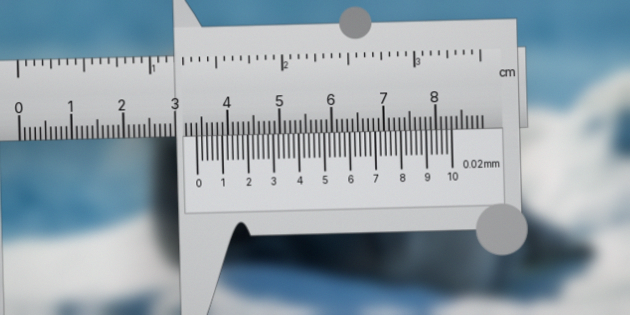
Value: 34.0,mm
